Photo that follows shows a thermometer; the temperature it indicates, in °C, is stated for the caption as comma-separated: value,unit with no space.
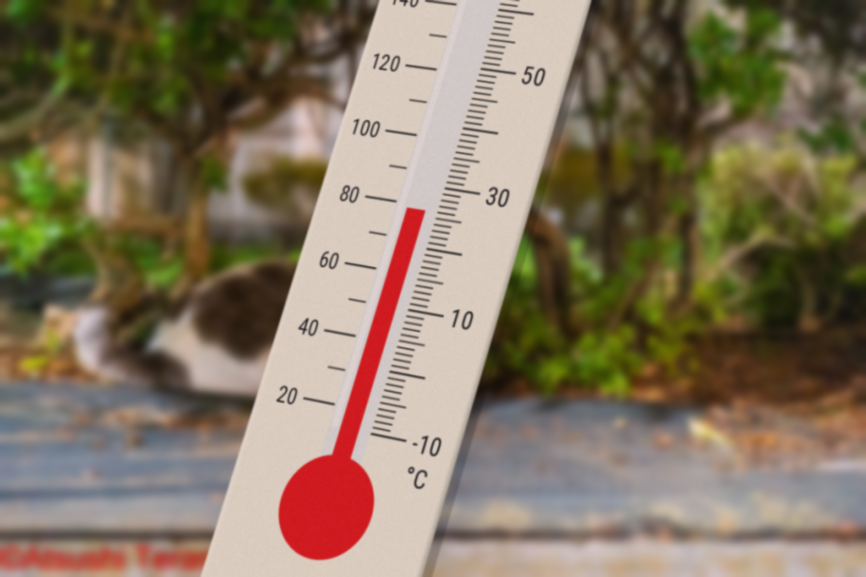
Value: 26,°C
